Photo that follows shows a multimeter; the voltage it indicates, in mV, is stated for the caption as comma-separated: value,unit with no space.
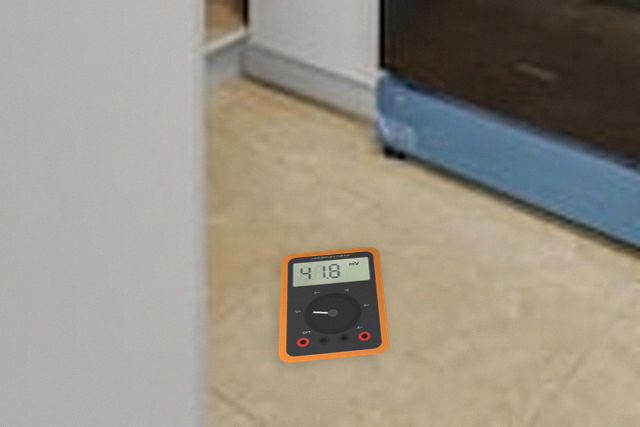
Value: 41.8,mV
